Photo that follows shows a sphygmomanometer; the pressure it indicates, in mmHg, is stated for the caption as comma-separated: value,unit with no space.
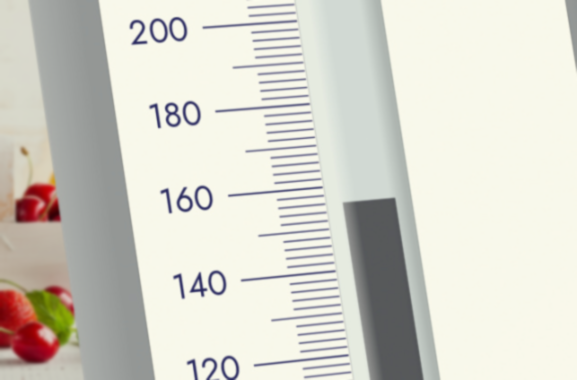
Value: 156,mmHg
